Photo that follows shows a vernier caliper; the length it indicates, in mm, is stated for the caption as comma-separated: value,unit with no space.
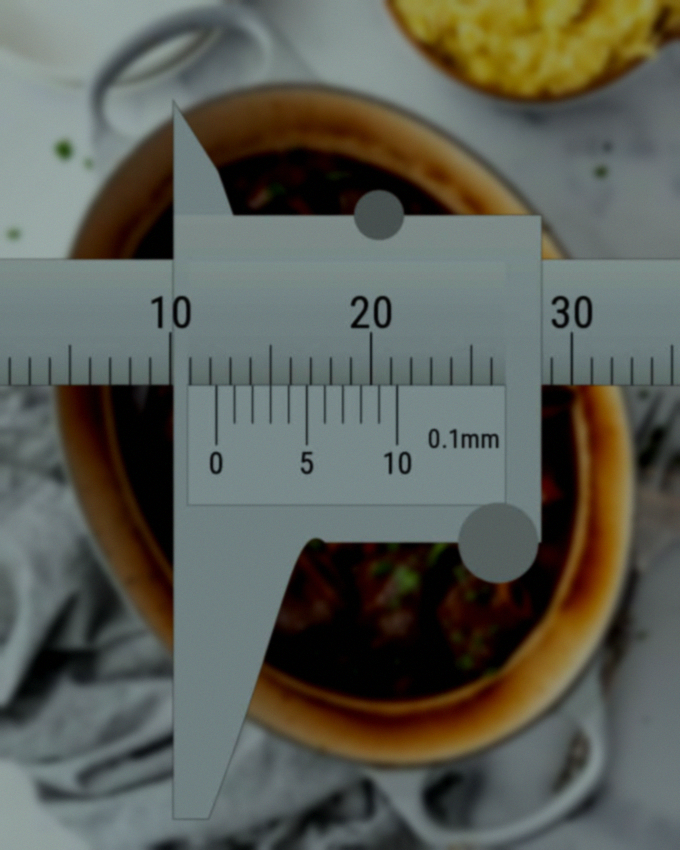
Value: 12.3,mm
